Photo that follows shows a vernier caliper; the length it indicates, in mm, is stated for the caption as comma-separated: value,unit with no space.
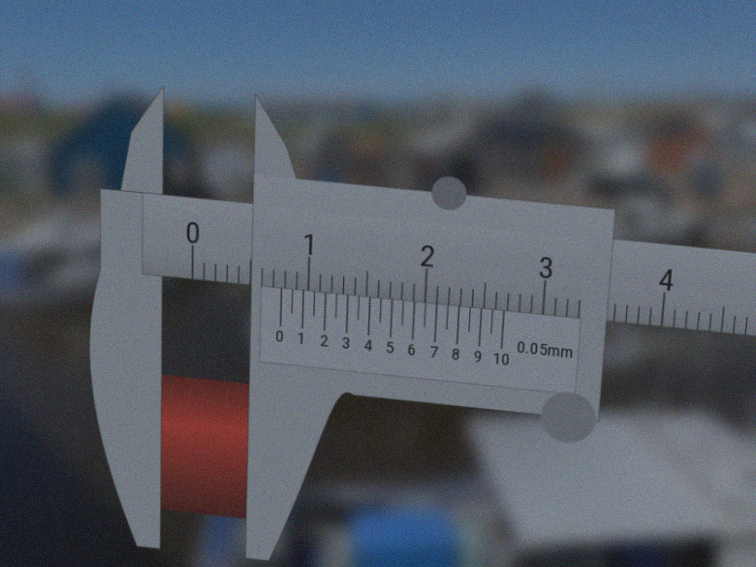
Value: 7.7,mm
